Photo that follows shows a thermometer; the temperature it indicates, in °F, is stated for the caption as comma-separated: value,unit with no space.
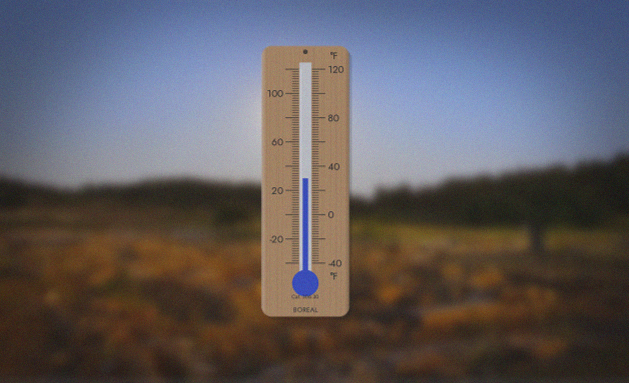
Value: 30,°F
